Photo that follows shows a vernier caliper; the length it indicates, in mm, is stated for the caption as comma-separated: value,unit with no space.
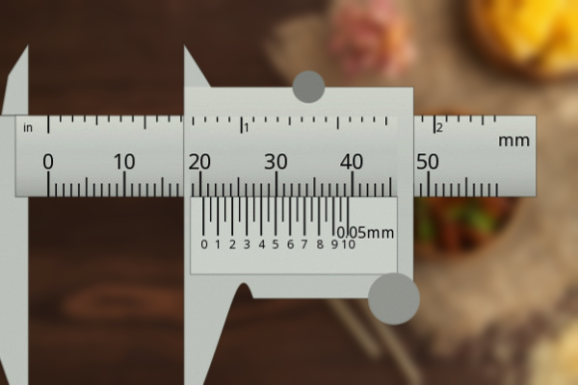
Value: 20.4,mm
